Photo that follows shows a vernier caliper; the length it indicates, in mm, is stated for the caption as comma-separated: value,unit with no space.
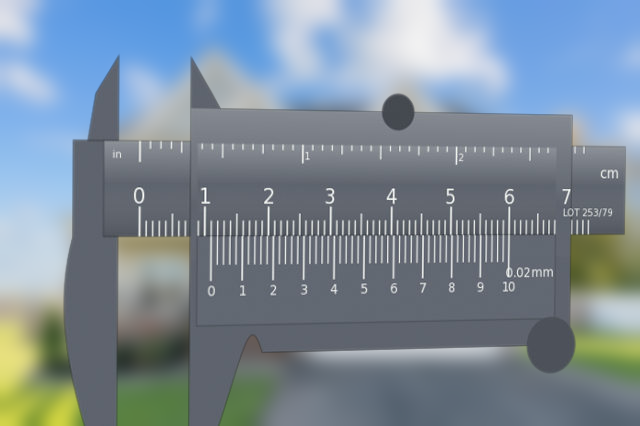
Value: 11.0,mm
